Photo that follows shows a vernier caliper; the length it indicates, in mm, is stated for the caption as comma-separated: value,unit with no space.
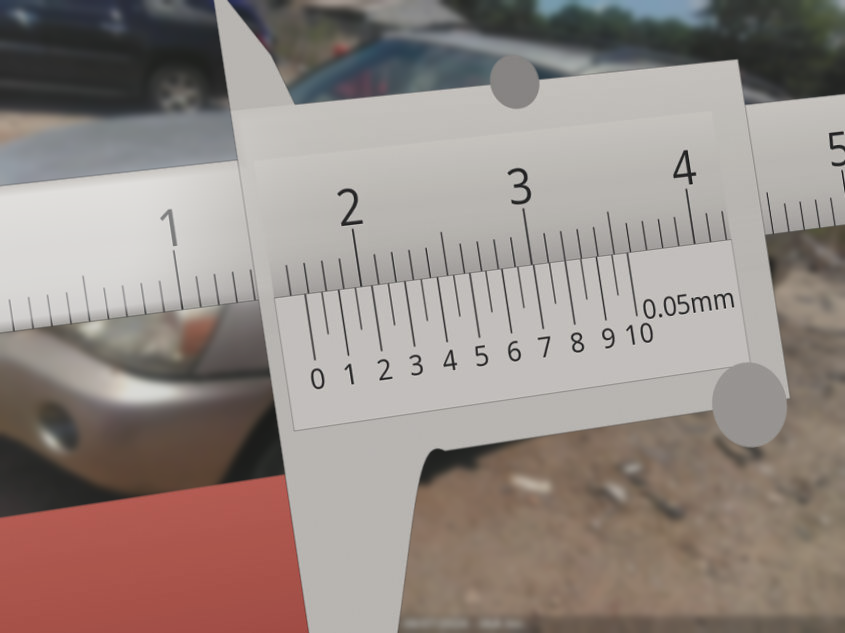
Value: 16.8,mm
